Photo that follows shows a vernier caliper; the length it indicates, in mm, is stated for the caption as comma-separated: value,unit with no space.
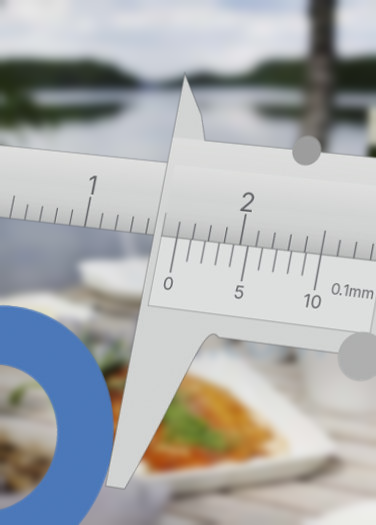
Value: 16.0,mm
